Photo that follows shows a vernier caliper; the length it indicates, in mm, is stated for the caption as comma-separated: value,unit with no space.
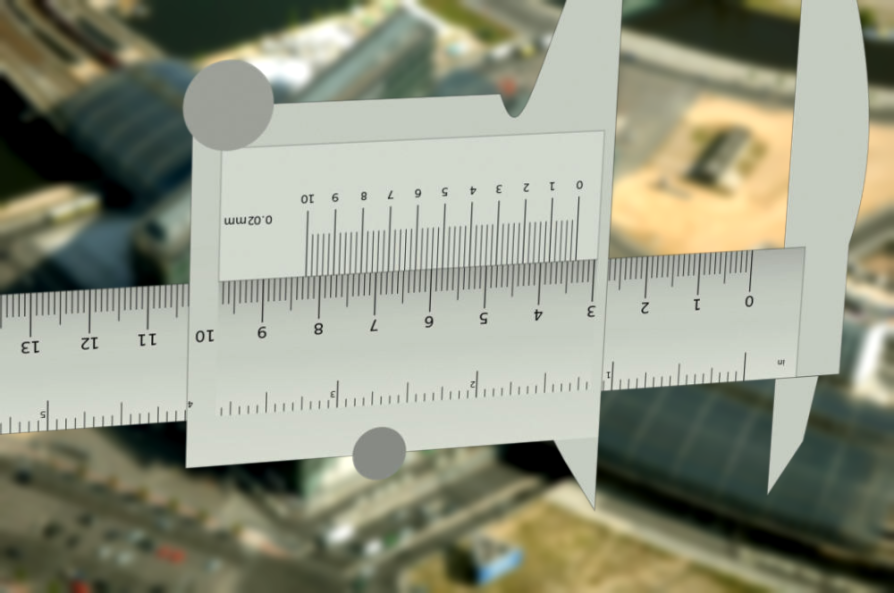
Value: 33.5,mm
